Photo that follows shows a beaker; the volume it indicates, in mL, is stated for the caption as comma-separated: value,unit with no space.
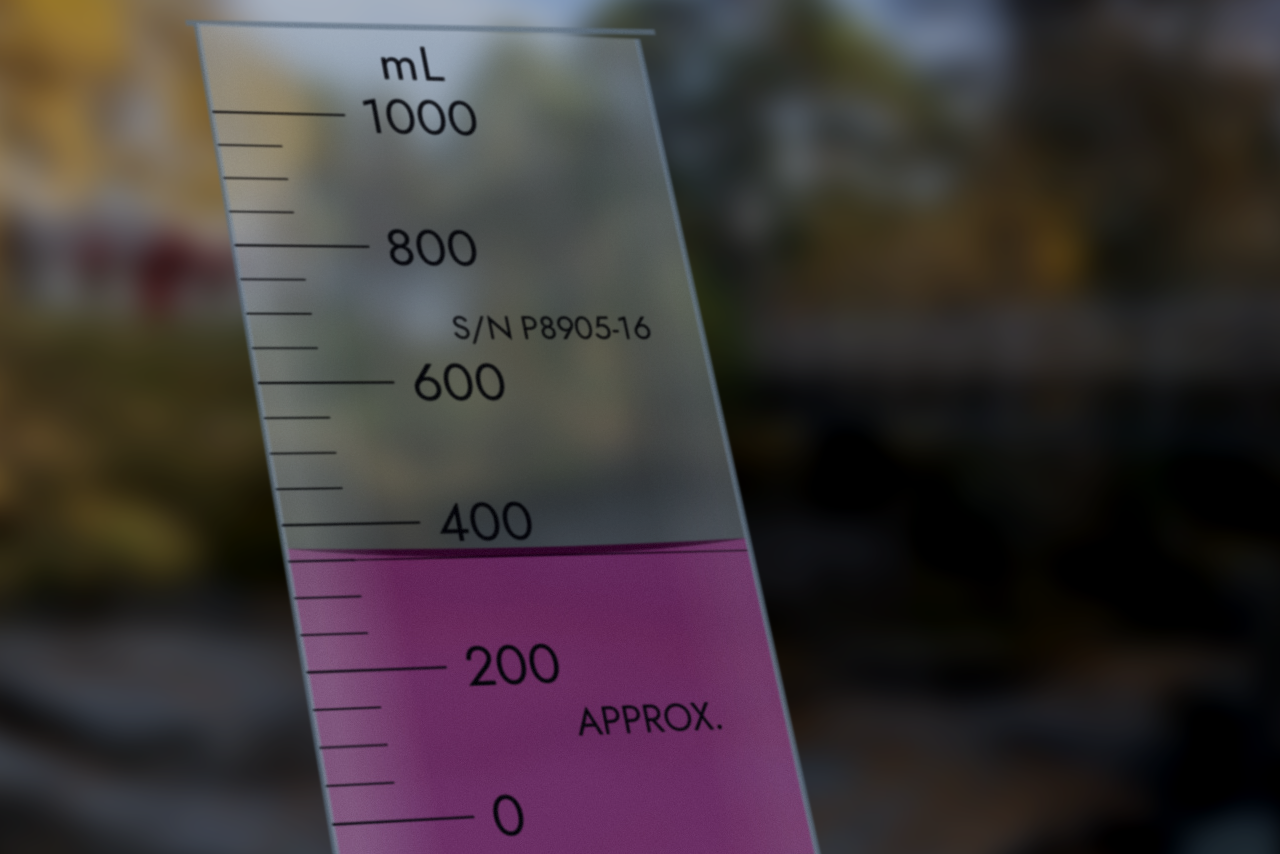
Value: 350,mL
